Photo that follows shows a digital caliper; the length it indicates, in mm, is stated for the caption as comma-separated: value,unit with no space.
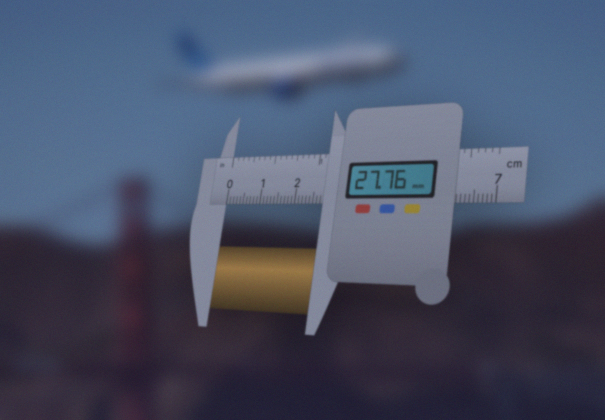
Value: 27.76,mm
